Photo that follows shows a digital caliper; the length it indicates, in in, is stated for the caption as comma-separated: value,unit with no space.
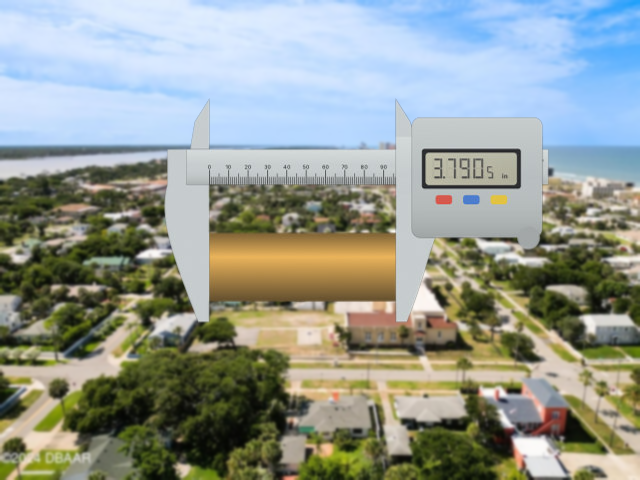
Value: 3.7905,in
